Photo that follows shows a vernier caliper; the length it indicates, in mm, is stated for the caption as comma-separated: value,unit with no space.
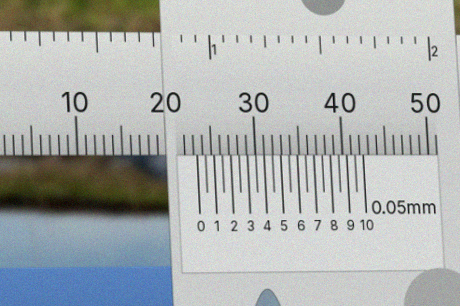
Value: 23.4,mm
